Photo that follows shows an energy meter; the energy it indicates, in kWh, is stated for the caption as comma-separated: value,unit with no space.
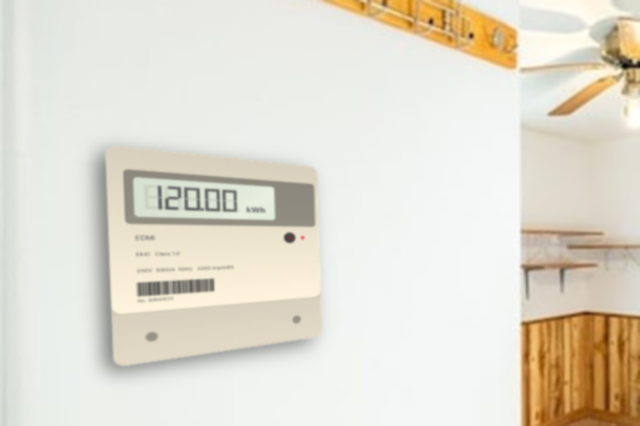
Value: 120.00,kWh
